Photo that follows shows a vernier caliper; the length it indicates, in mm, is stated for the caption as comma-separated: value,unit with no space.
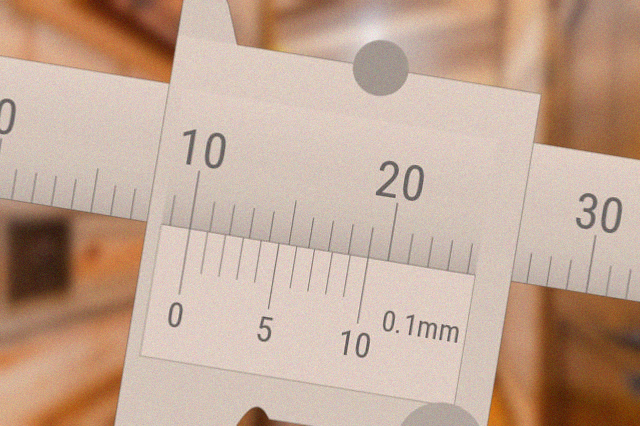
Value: 10.0,mm
